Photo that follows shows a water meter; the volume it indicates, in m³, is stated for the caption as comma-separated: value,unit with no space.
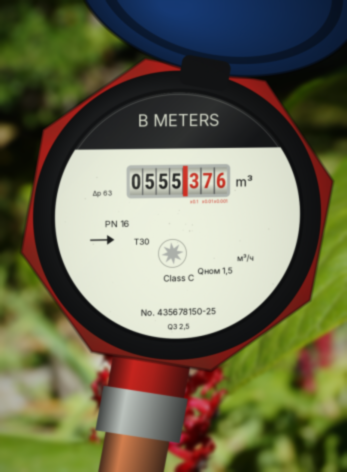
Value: 555.376,m³
